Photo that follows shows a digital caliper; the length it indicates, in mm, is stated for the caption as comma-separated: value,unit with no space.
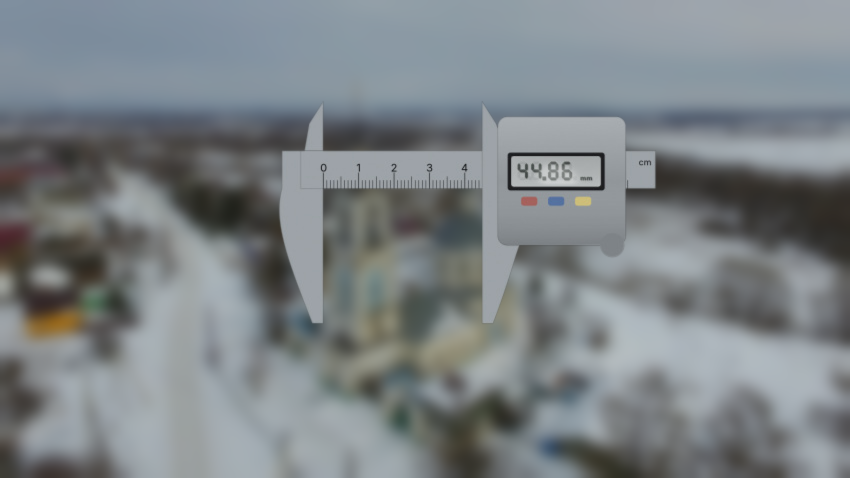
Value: 44.86,mm
